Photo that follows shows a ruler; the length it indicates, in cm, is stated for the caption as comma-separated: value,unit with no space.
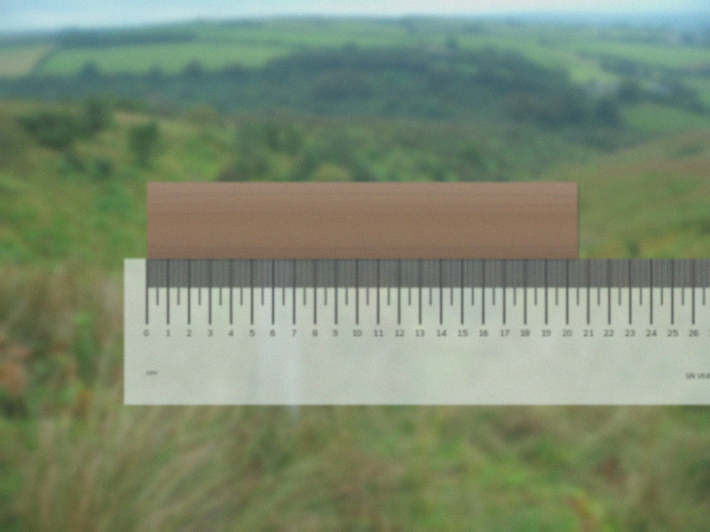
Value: 20.5,cm
